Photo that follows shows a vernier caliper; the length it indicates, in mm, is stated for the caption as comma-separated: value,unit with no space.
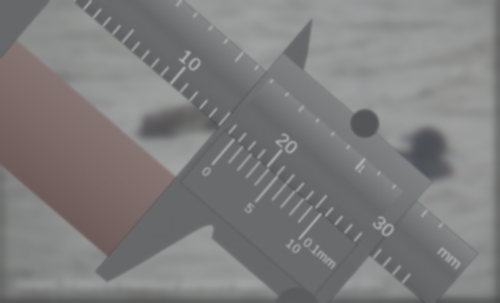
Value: 16.6,mm
